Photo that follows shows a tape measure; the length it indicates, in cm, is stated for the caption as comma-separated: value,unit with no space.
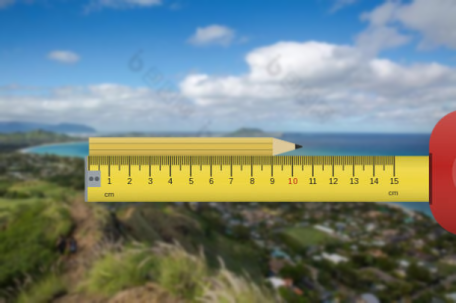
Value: 10.5,cm
